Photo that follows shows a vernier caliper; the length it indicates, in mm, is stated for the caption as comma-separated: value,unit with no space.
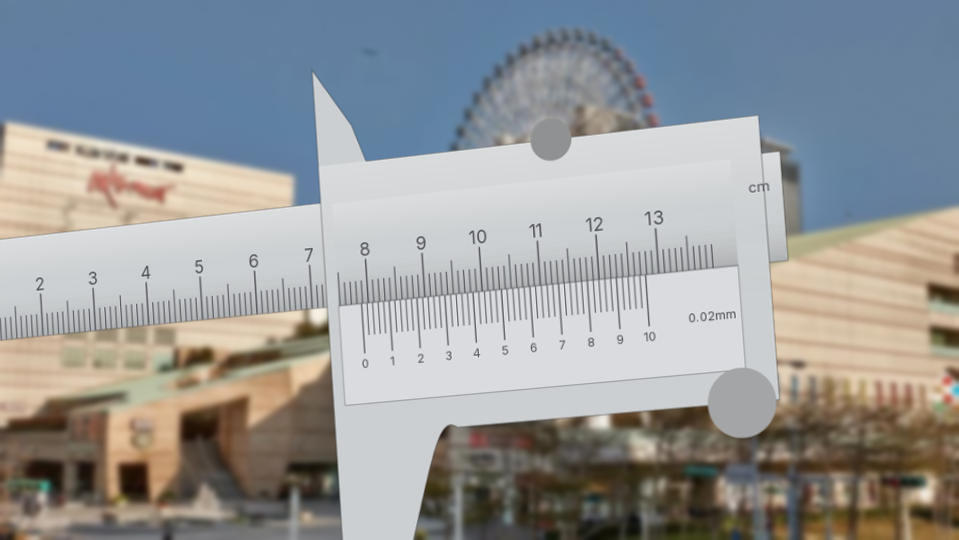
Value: 78.8,mm
